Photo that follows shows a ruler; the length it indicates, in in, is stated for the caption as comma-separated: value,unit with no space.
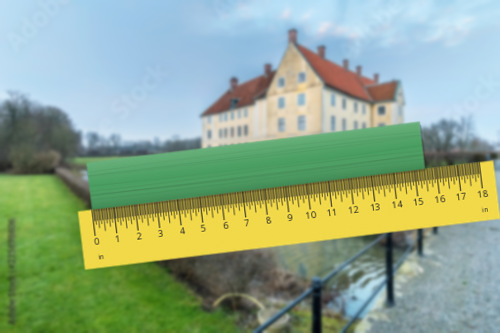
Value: 15.5,in
